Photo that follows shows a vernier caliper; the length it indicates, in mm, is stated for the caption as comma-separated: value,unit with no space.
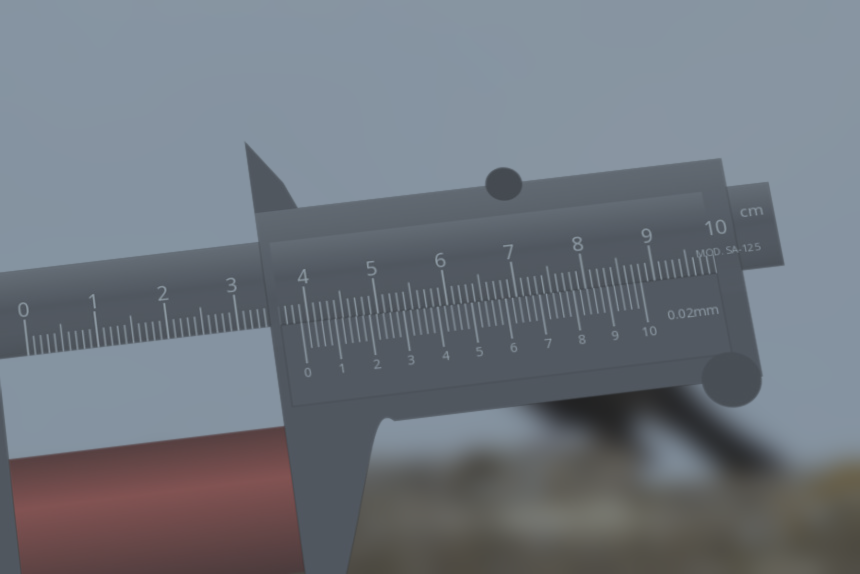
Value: 39.0,mm
